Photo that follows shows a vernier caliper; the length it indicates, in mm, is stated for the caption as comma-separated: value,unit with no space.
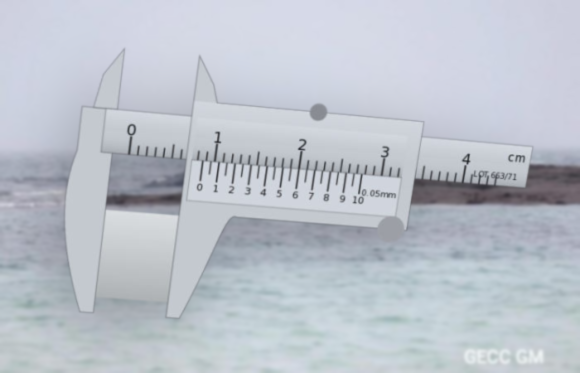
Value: 8.6,mm
